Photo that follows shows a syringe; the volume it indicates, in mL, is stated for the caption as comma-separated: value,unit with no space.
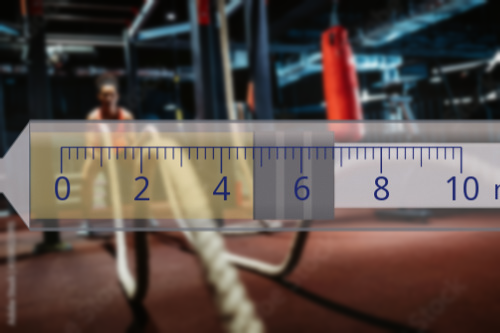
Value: 4.8,mL
